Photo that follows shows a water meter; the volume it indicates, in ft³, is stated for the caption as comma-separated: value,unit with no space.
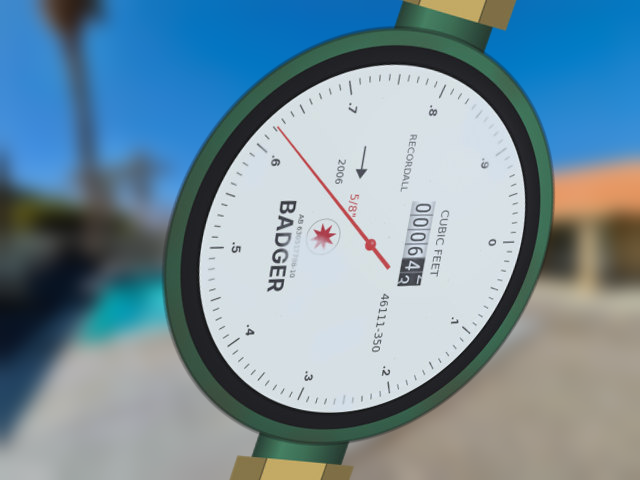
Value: 642.62,ft³
